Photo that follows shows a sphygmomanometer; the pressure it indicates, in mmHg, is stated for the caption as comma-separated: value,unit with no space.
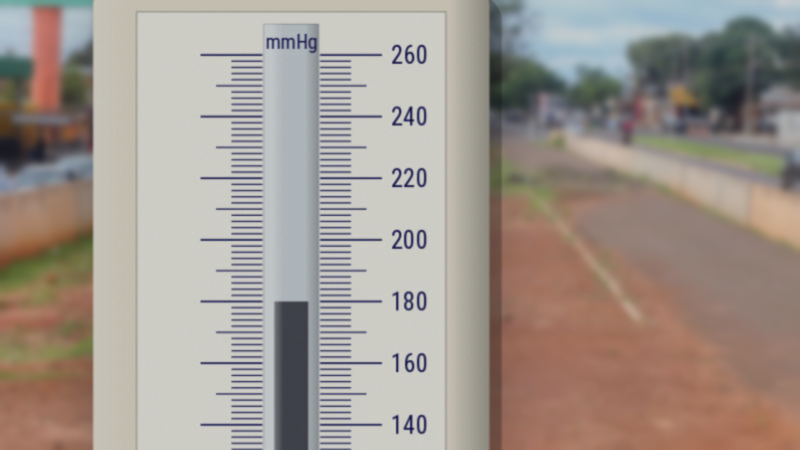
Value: 180,mmHg
